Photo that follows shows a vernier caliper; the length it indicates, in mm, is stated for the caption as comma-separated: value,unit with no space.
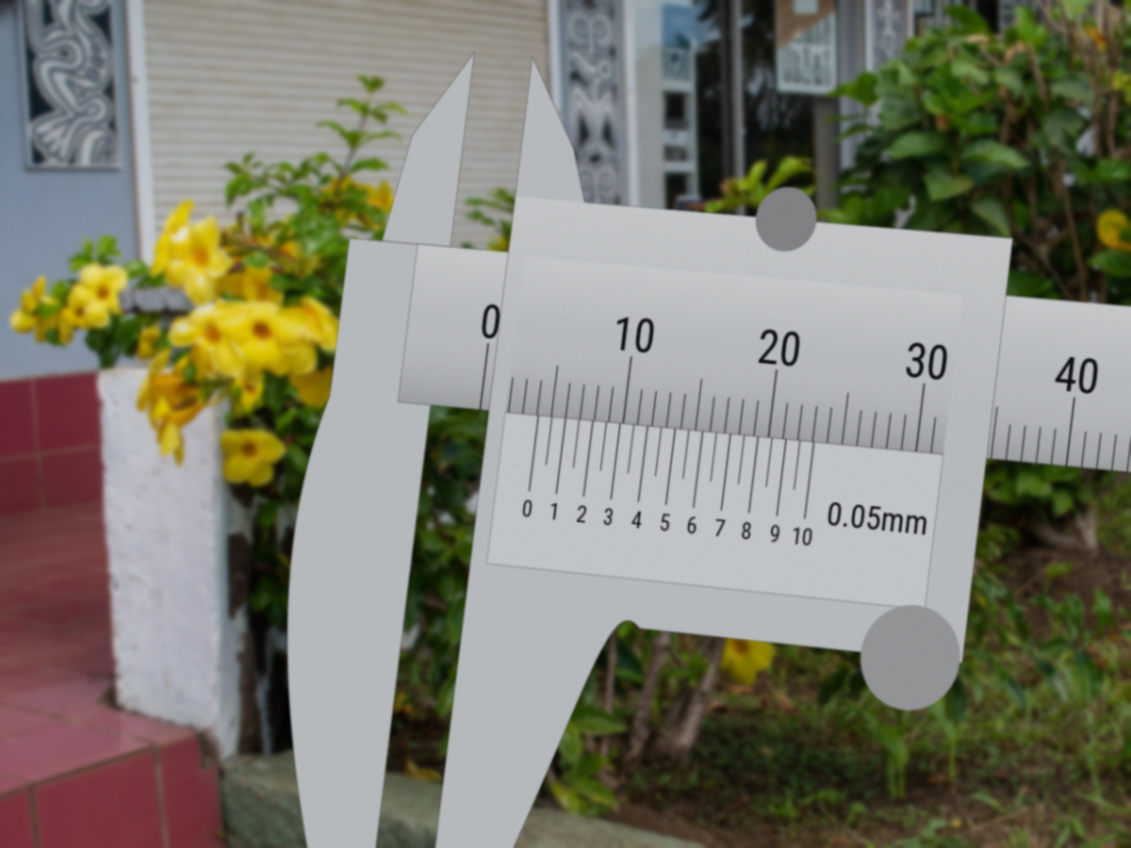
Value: 4.1,mm
